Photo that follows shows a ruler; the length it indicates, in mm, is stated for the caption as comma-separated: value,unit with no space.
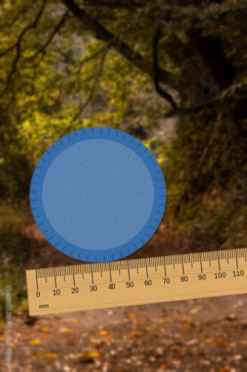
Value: 75,mm
